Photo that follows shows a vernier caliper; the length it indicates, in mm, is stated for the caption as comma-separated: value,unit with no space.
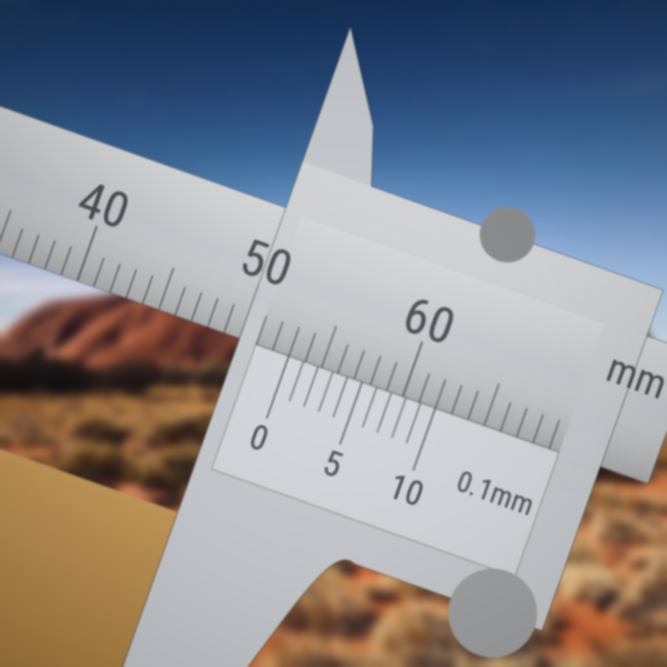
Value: 53.0,mm
